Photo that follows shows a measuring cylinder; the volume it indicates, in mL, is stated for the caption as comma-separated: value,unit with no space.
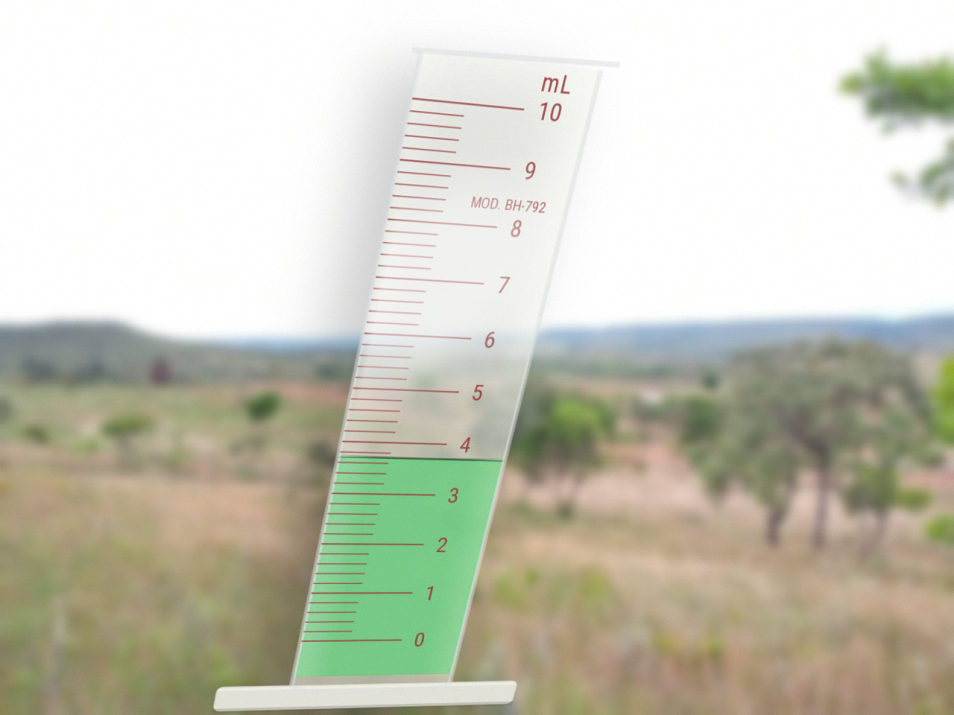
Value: 3.7,mL
